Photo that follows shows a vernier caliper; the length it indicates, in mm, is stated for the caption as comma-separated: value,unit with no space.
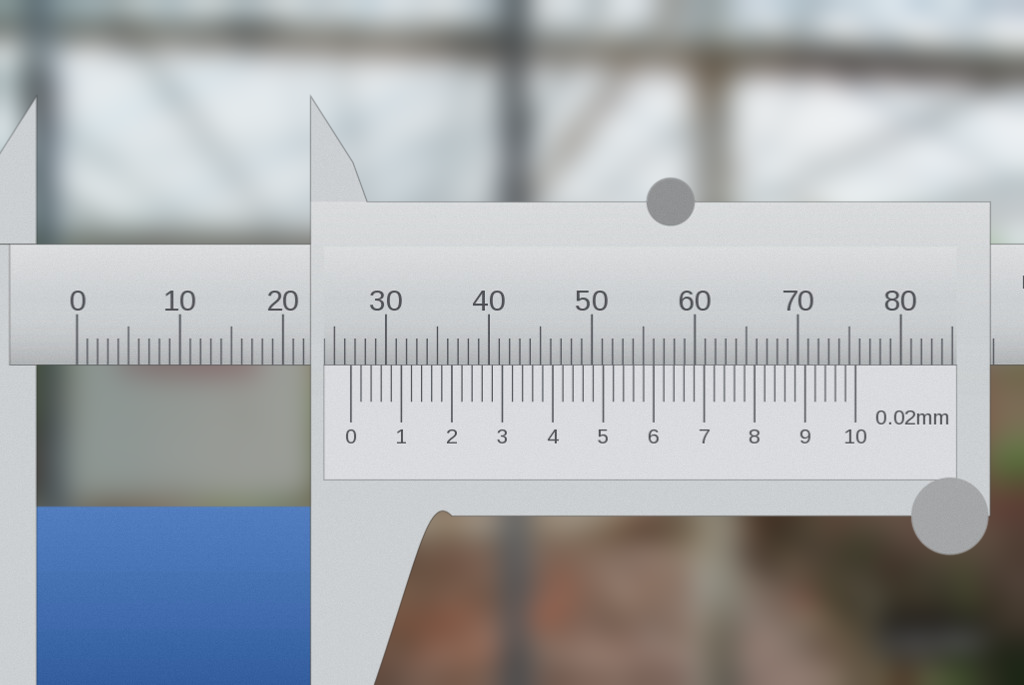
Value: 26.6,mm
